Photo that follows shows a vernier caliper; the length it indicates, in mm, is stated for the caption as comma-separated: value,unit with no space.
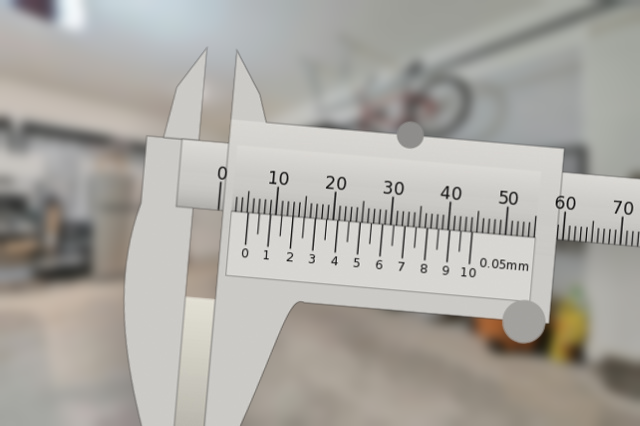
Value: 5.2,mm
